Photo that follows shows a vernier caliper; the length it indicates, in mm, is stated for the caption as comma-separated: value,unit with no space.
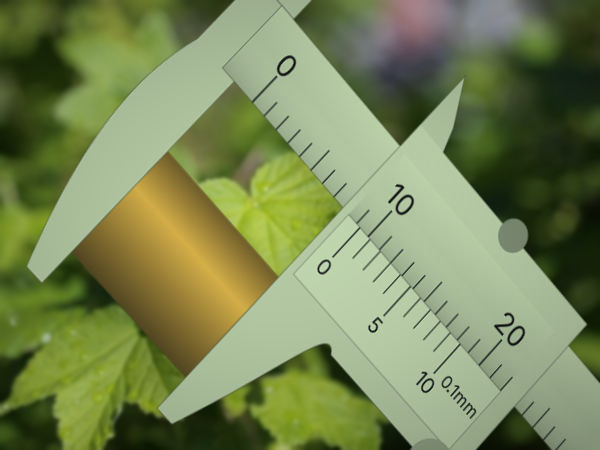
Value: 9.3,mm
